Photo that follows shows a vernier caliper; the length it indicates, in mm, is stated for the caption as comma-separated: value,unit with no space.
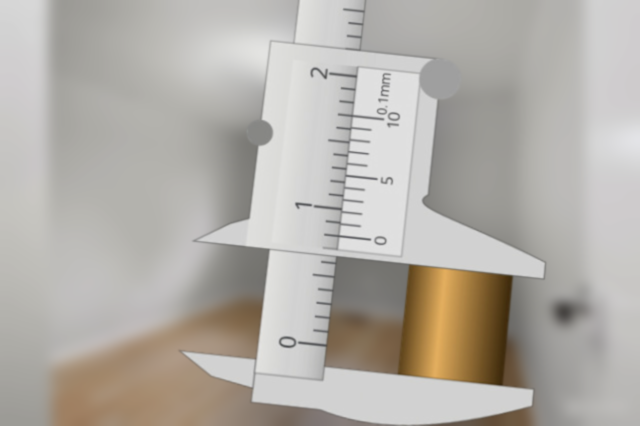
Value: 8.0,mm
